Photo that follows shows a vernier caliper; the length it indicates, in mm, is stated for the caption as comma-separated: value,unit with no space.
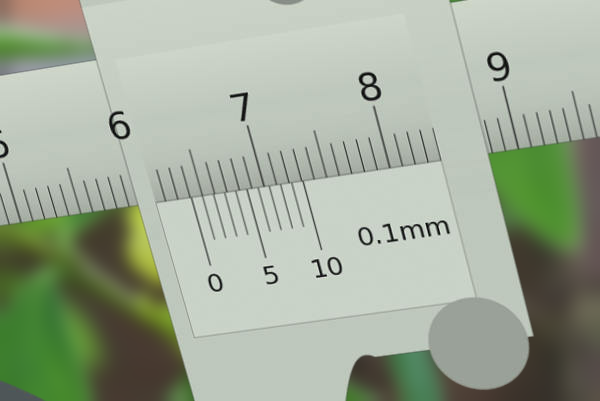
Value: 64.1,mm
